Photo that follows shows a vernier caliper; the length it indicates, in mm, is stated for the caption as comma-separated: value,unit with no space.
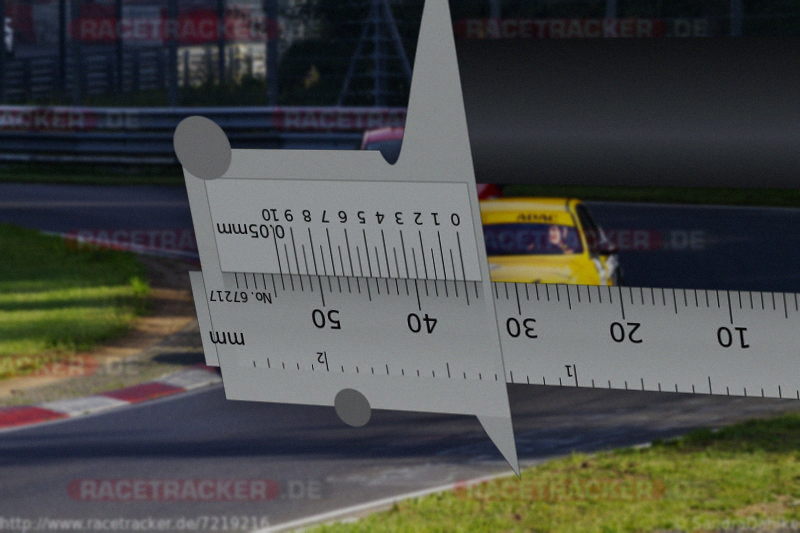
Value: 35.0,mm
